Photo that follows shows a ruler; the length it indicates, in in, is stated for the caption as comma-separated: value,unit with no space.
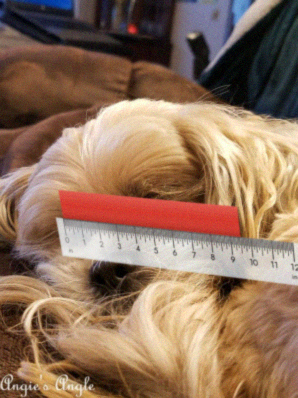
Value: 9.5,in
